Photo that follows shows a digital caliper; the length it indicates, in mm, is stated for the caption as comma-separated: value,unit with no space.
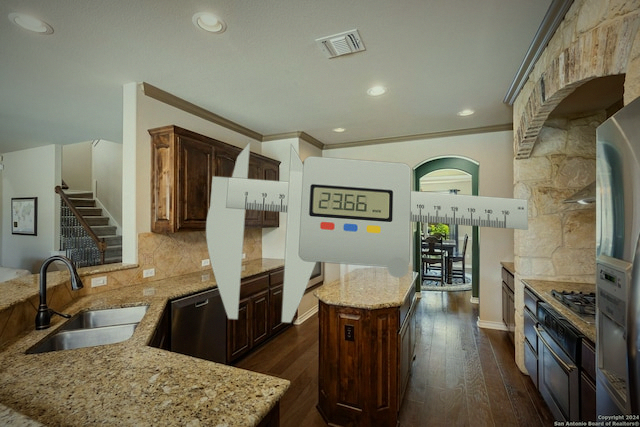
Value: 23.66,mm
